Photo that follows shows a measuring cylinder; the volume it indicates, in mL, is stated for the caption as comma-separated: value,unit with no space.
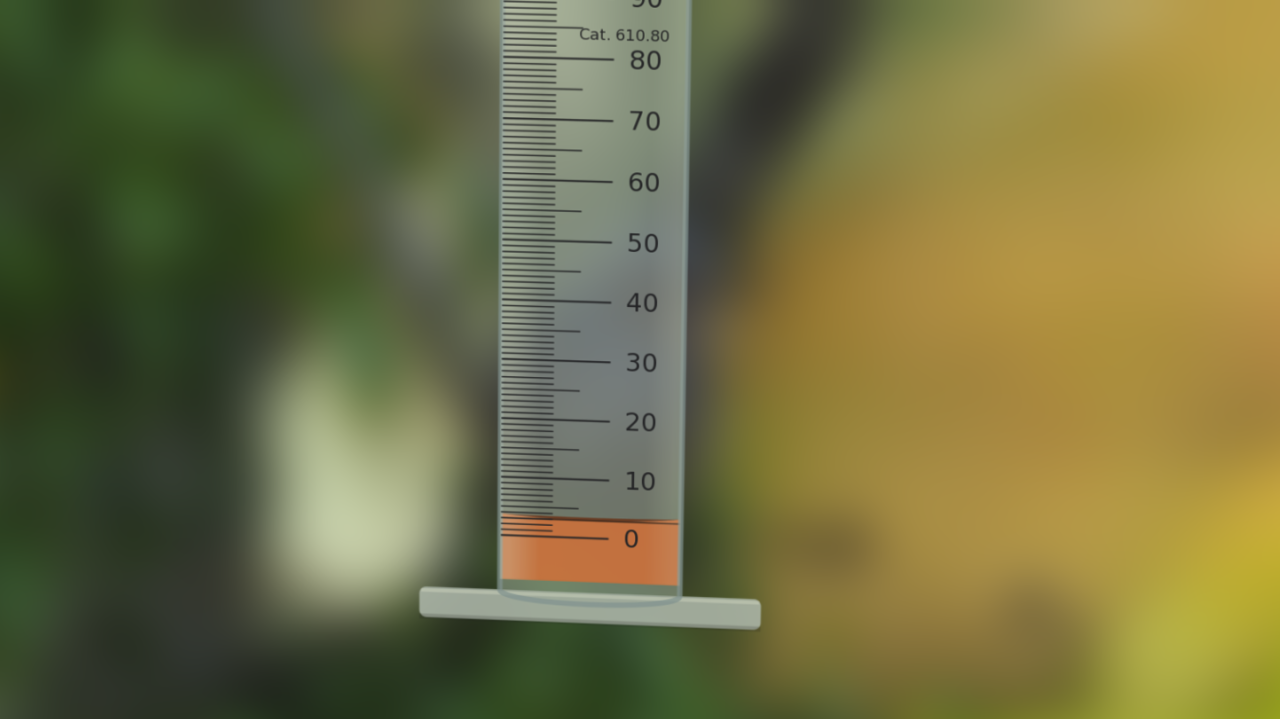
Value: 3,mL
